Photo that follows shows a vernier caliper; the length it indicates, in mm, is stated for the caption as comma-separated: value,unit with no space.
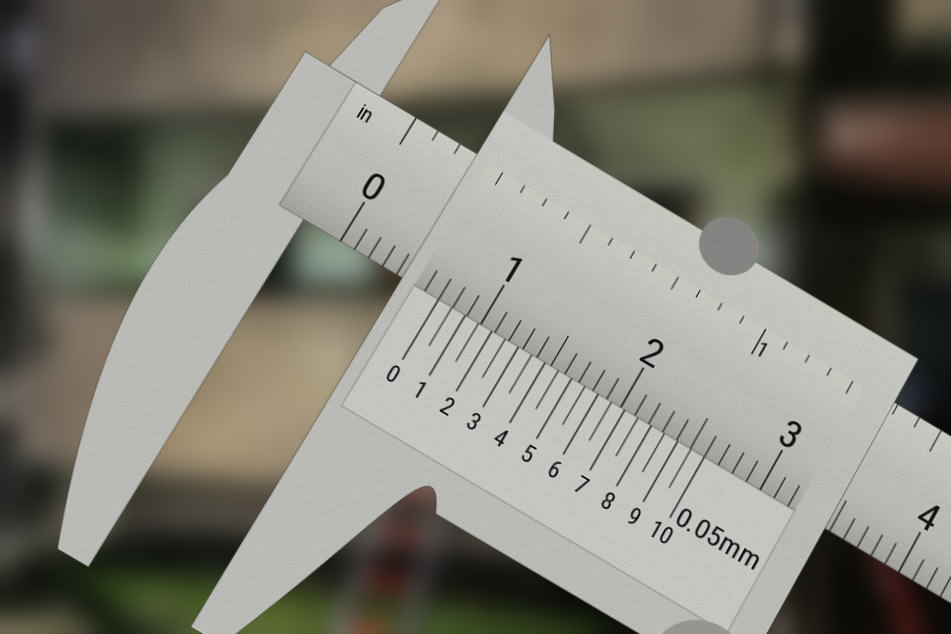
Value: 7.0,mm
